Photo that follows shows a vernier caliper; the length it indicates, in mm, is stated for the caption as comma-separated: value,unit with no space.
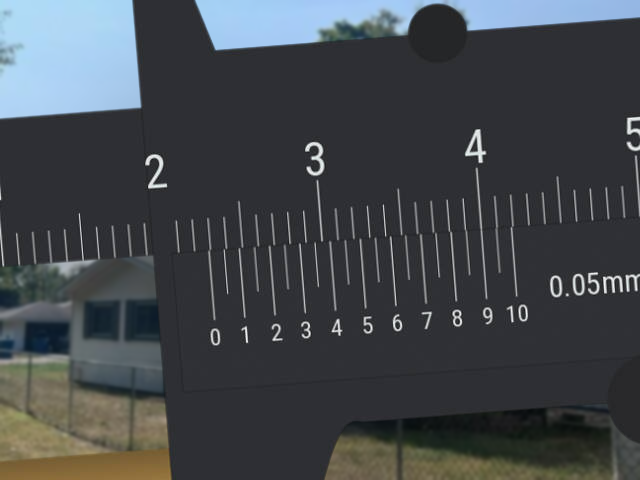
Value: 22.9,mm
